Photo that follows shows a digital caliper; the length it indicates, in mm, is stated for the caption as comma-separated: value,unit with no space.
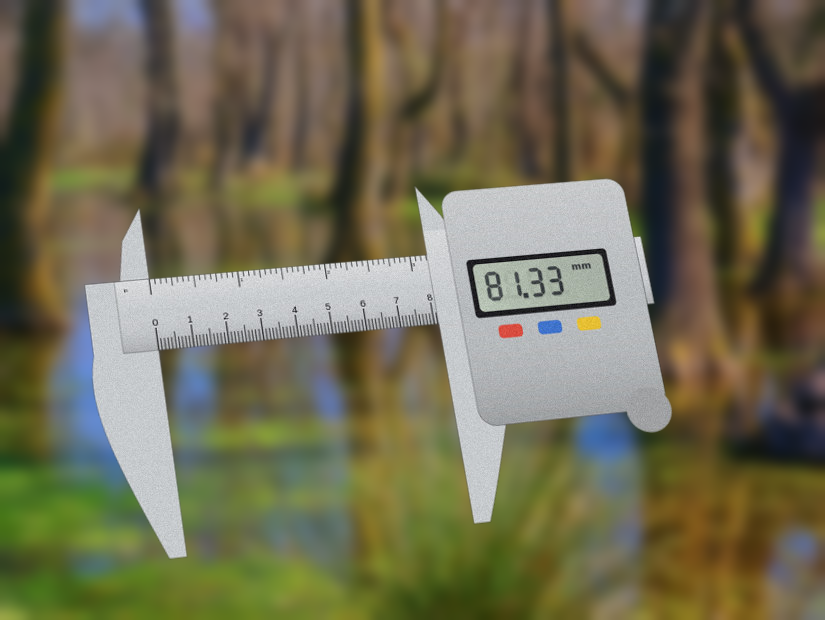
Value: 81.33,mm
